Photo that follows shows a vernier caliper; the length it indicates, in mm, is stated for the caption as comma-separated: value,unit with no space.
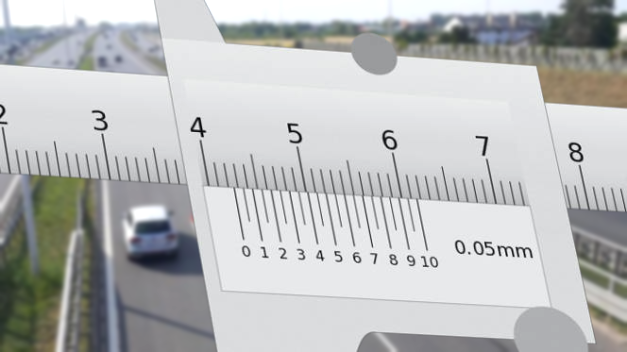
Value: 42.6,mm
